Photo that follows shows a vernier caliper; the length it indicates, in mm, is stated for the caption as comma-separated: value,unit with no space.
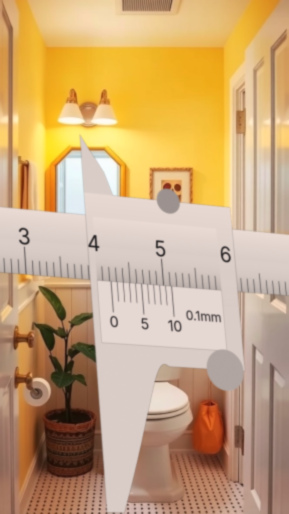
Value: 42.2,mm
